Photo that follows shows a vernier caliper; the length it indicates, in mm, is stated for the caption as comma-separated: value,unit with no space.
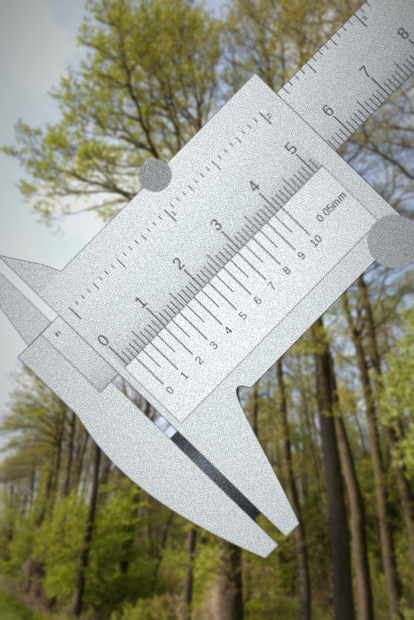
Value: 2.0,mm
